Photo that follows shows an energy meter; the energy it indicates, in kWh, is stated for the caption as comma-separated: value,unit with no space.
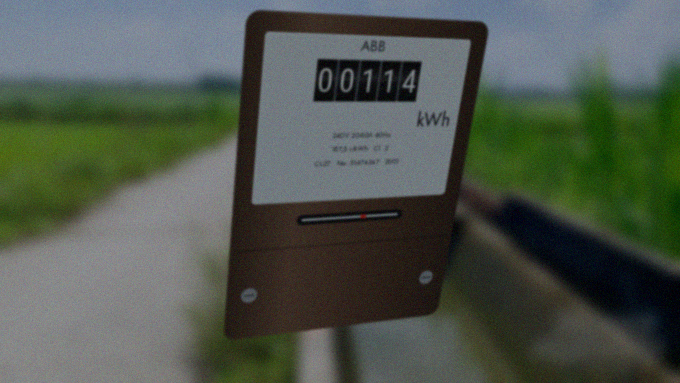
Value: 114,kWh
